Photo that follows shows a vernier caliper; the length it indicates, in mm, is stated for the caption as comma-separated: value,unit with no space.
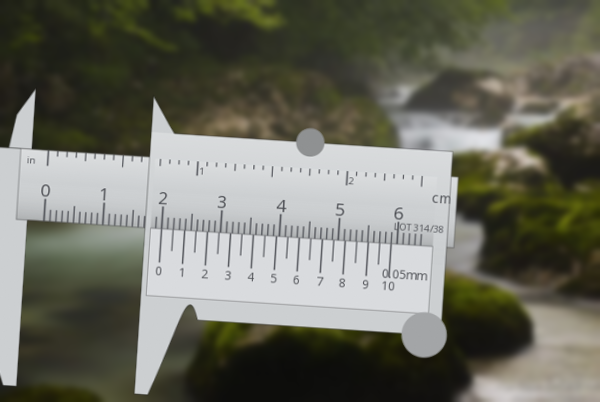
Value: 20.0,mm
